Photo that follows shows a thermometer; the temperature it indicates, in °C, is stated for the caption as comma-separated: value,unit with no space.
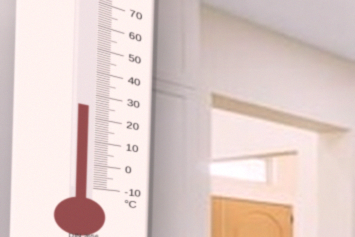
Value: 25,°C
